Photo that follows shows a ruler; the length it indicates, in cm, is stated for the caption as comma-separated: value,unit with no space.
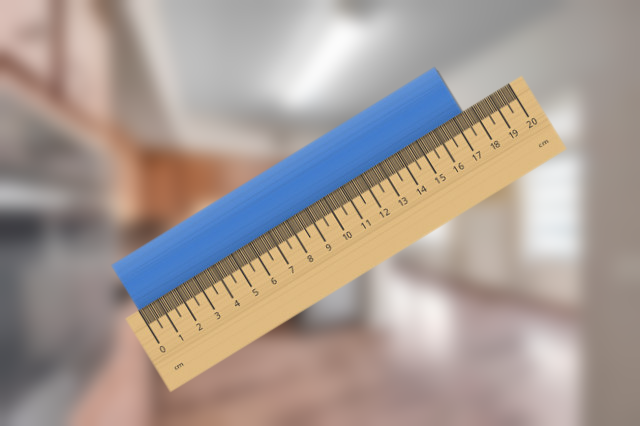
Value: 17.5,cm
